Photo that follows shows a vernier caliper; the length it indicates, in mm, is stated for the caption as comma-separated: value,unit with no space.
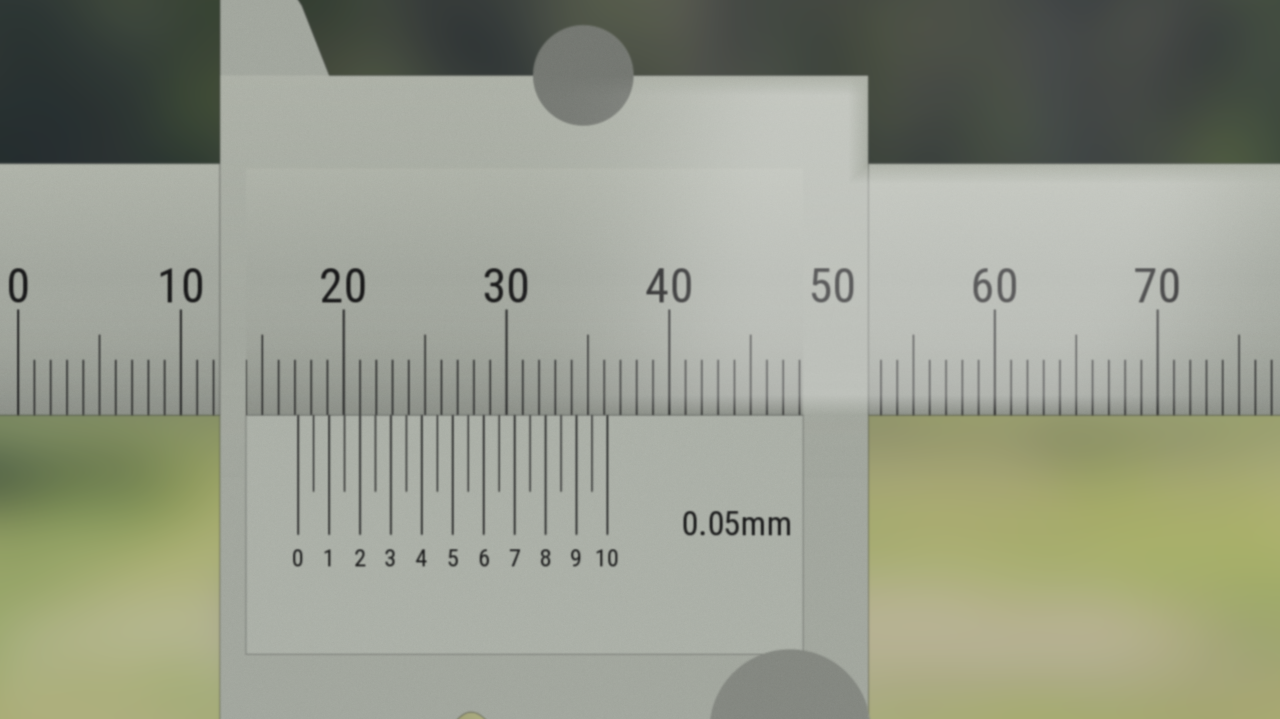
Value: 17.2,mm
